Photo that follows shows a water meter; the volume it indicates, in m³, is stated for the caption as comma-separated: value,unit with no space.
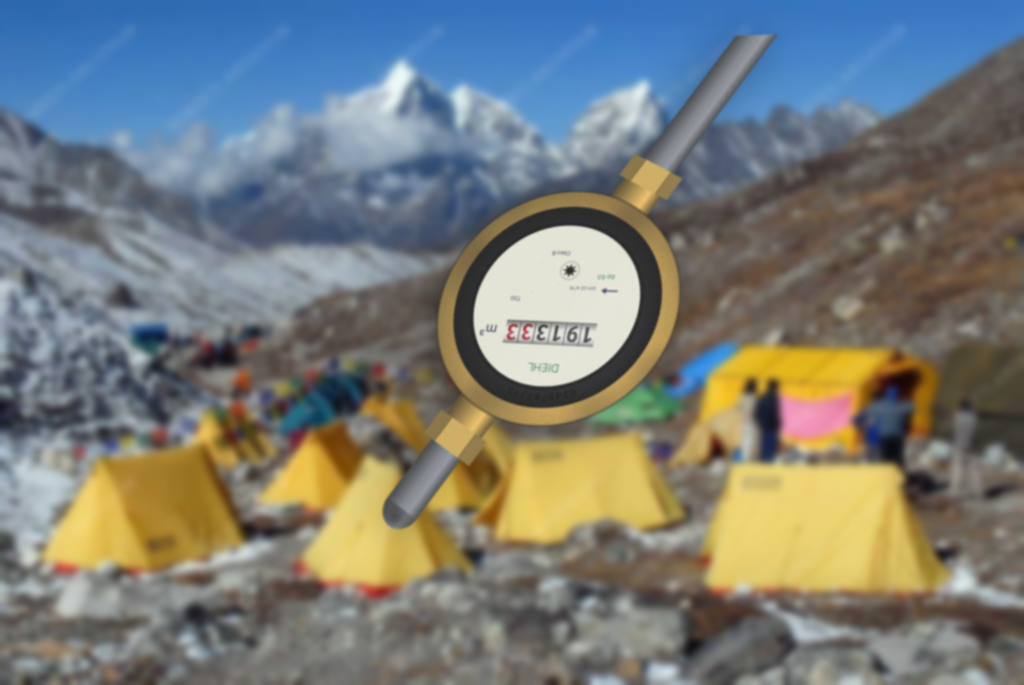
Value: 1913.33,m³
